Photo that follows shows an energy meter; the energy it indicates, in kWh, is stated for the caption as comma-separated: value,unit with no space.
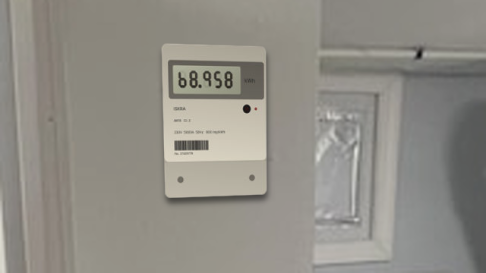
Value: 68.958,kWh
